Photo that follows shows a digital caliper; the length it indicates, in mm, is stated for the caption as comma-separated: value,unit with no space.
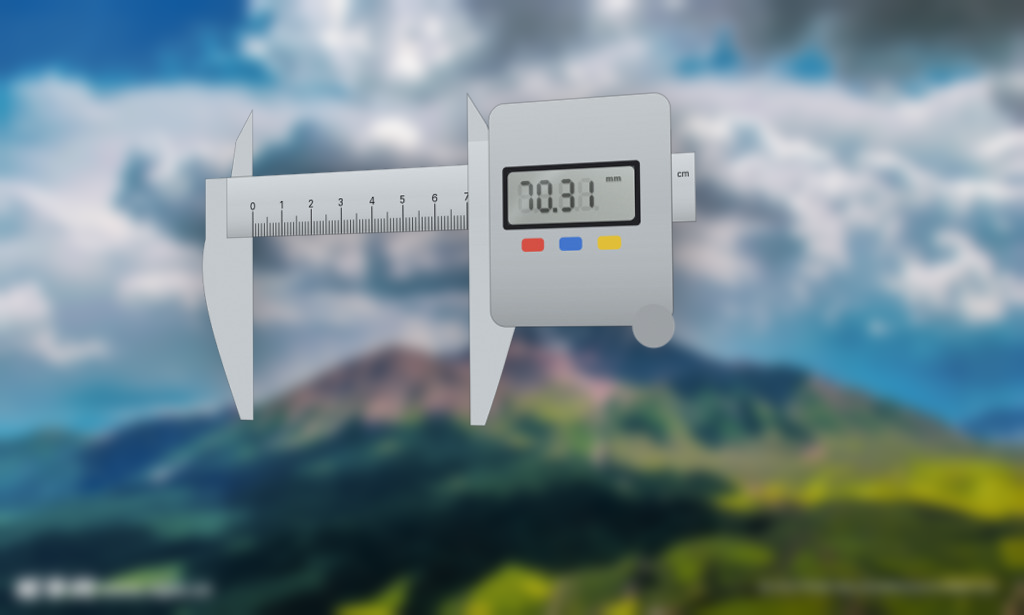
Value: 70.31,mm
